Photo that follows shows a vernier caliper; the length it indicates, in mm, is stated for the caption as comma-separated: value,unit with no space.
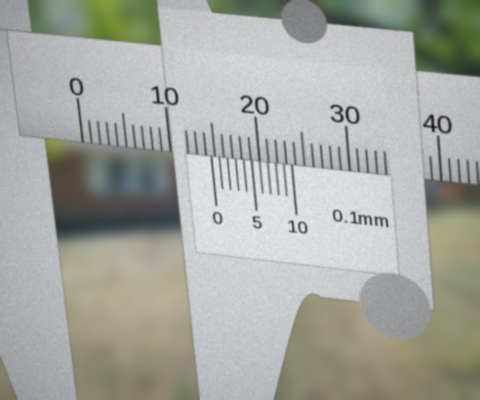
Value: 14.6,mm
